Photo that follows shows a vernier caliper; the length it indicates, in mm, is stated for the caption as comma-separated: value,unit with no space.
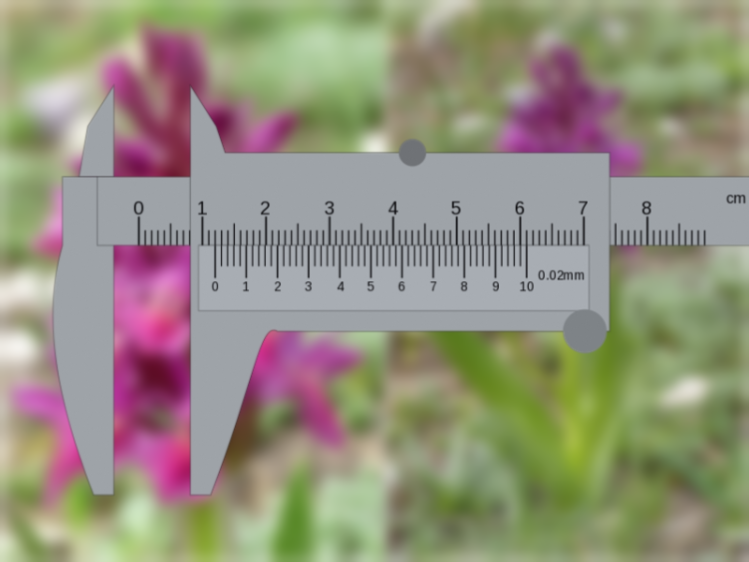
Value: 12.0,mm
